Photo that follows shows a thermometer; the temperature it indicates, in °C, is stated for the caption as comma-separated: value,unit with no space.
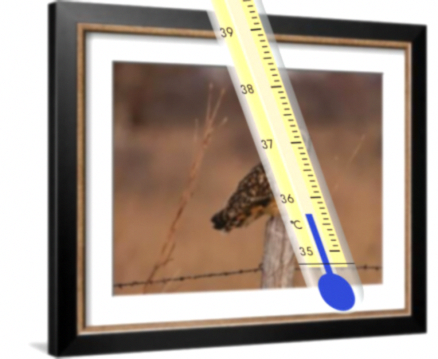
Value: 35.7,°C
